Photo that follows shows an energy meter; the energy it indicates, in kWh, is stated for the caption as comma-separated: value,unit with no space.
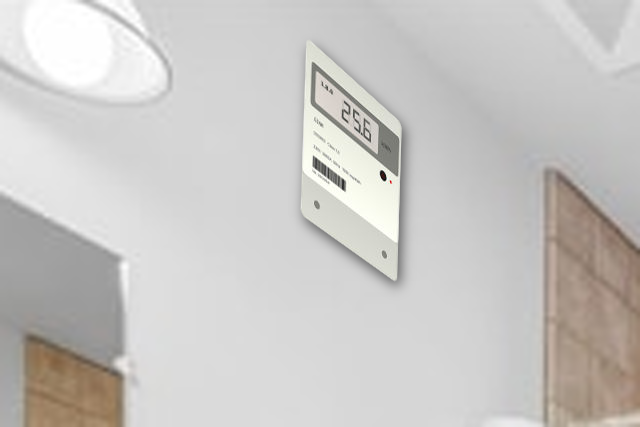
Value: 25.6,kWh
